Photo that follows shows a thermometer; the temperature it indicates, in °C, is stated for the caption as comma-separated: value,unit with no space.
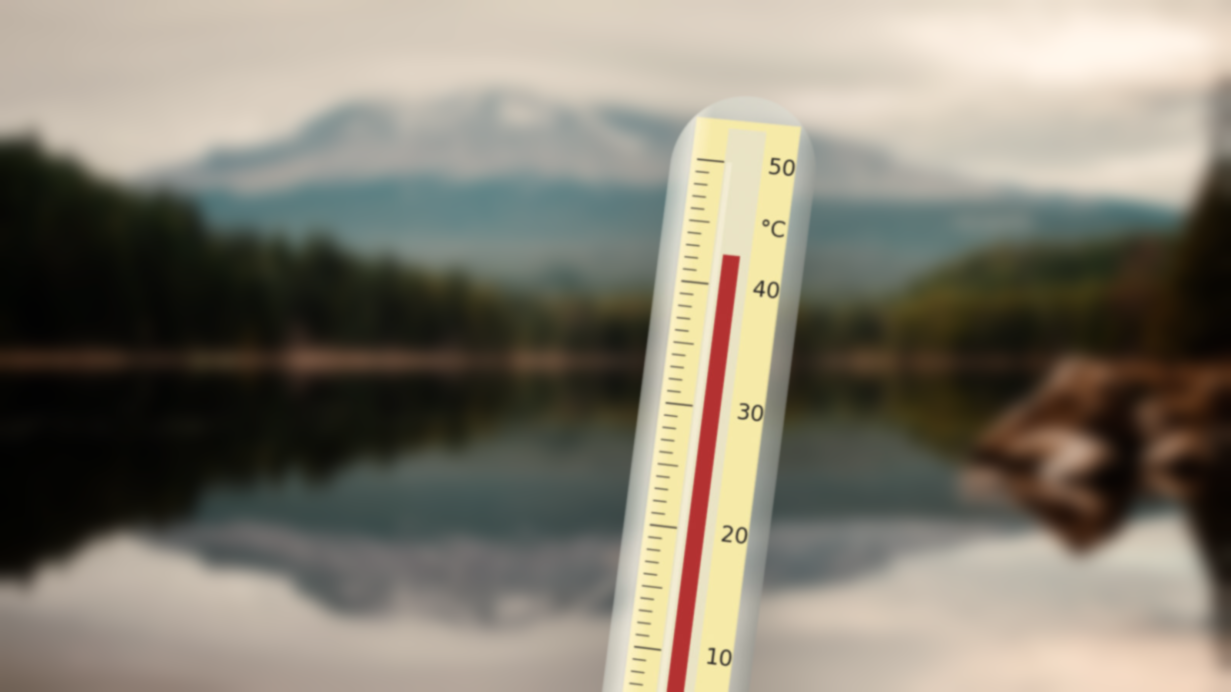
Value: 42.5,°C
